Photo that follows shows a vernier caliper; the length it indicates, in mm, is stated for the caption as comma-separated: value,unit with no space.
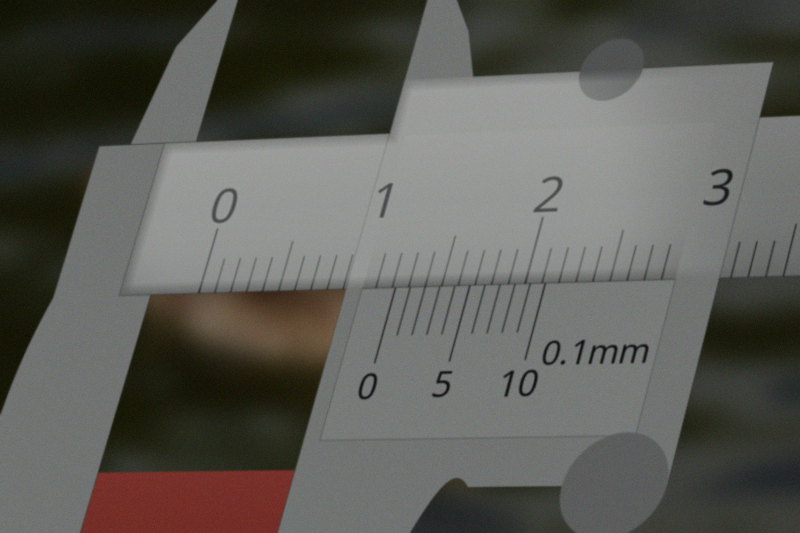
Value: 12.2,mm
